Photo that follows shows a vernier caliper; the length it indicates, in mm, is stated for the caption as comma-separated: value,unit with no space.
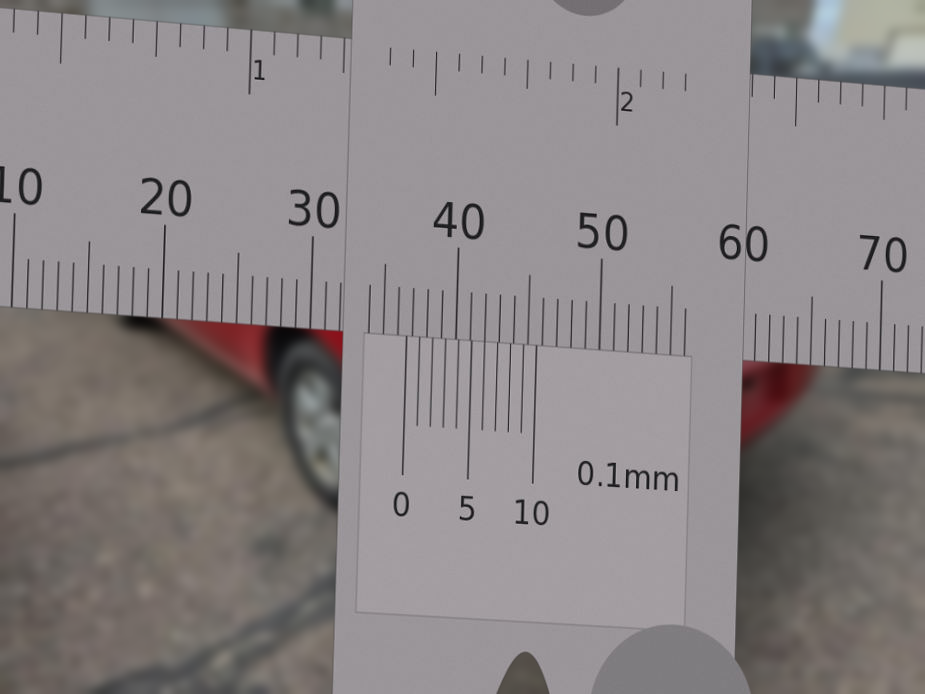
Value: 36.6,mm
